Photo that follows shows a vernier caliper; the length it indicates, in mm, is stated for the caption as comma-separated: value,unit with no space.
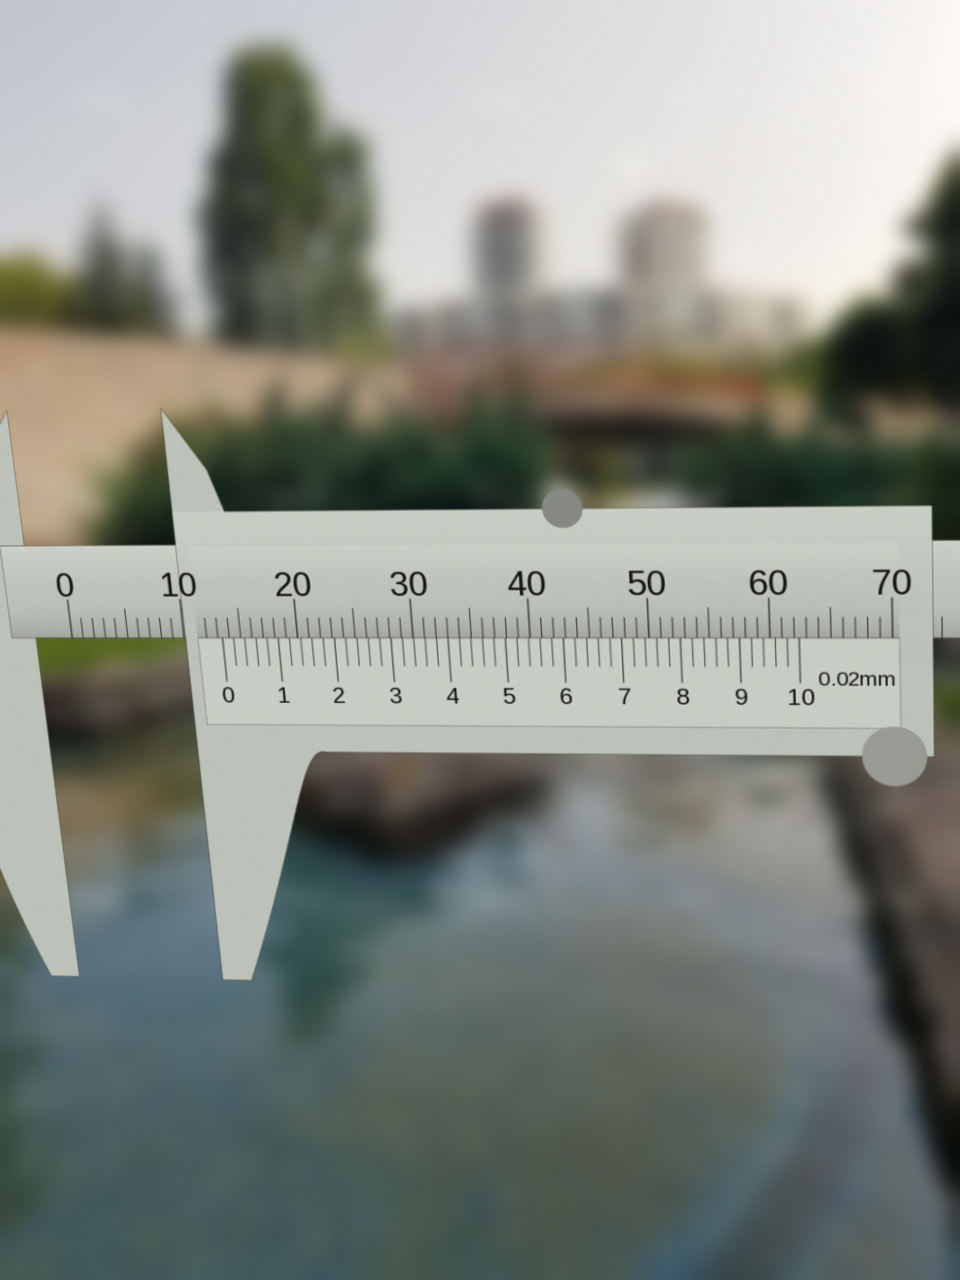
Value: 13.4,mm
